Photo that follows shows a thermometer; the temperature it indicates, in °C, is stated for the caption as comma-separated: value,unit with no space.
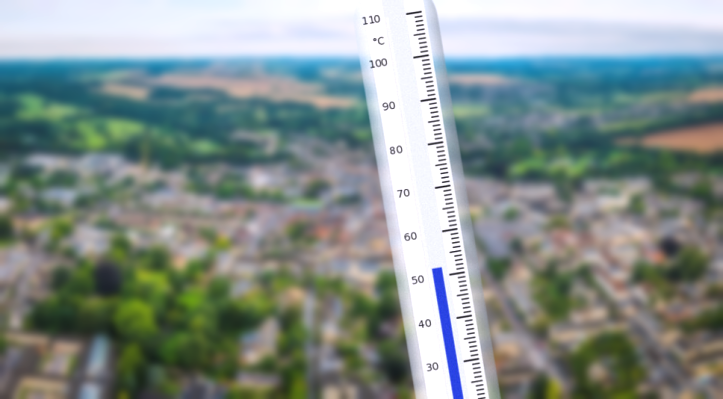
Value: 52,°C
